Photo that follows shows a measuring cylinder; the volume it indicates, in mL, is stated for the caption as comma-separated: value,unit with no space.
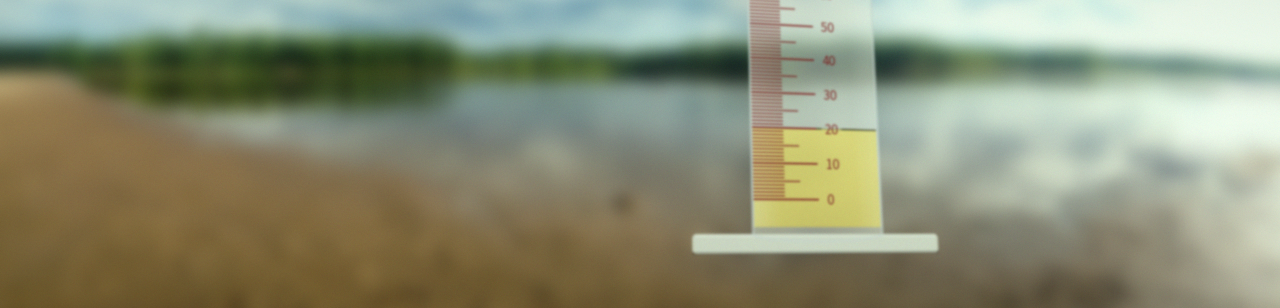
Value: 20,mL
